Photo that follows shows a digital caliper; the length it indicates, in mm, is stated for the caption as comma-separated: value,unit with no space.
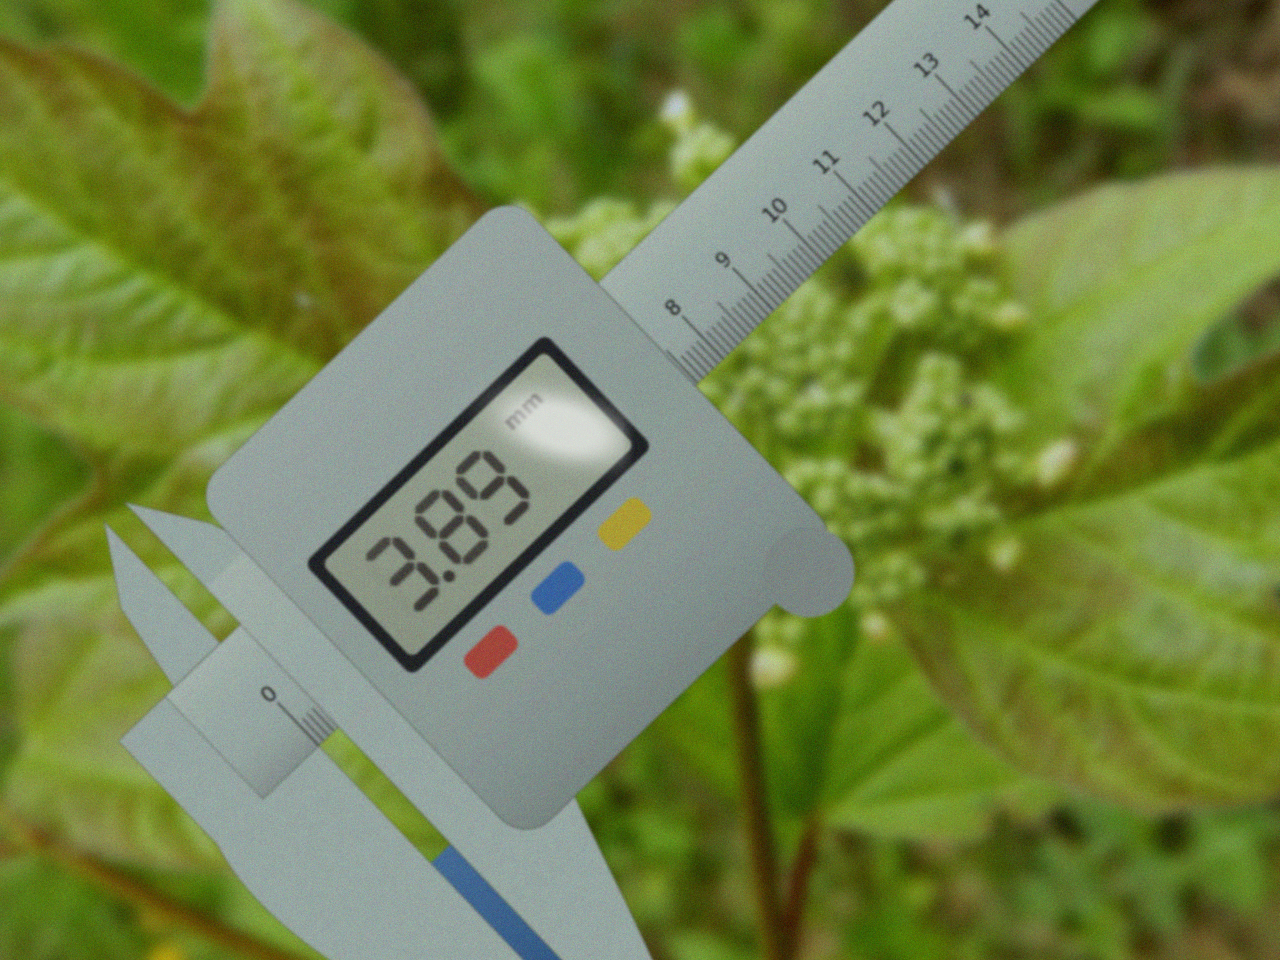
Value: 3.89,mm
